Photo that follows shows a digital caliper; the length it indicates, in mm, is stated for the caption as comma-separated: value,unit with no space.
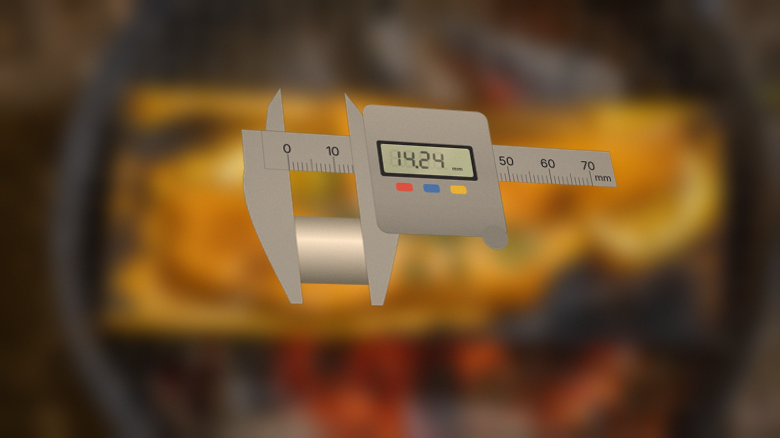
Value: 14.24,mm
